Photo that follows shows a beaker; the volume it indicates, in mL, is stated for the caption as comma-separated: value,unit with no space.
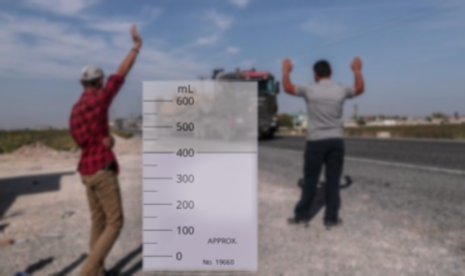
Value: 400,mL
